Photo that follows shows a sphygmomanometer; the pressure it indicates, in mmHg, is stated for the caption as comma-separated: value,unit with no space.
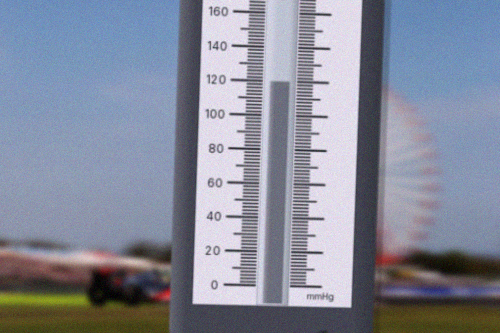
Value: 120,mmHg
